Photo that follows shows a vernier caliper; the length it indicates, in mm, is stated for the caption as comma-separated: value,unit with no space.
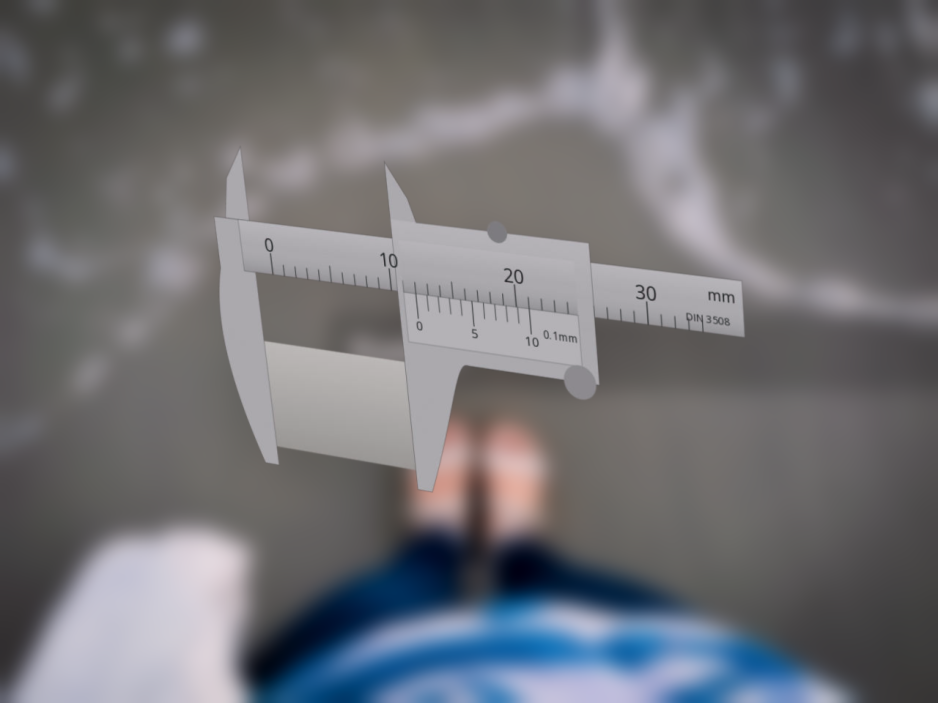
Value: 12.0,mm
